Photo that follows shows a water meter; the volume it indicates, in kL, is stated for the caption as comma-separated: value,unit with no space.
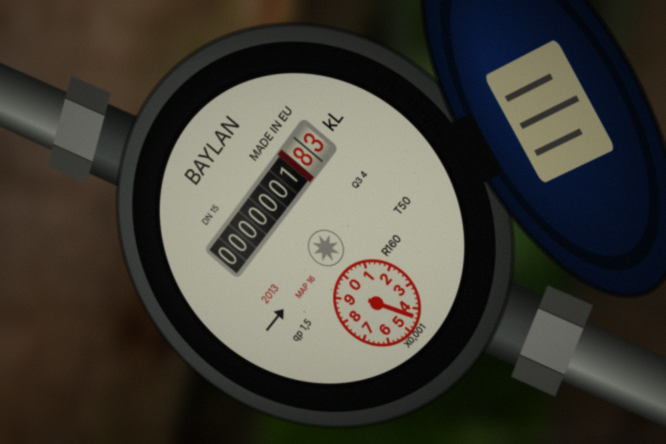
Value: 1.834,kL
